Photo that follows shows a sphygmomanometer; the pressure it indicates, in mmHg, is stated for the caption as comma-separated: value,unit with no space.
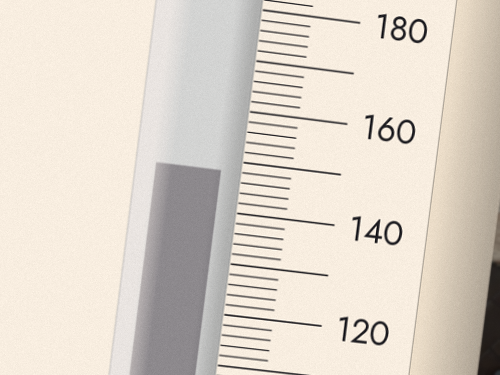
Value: 148,mmHg
